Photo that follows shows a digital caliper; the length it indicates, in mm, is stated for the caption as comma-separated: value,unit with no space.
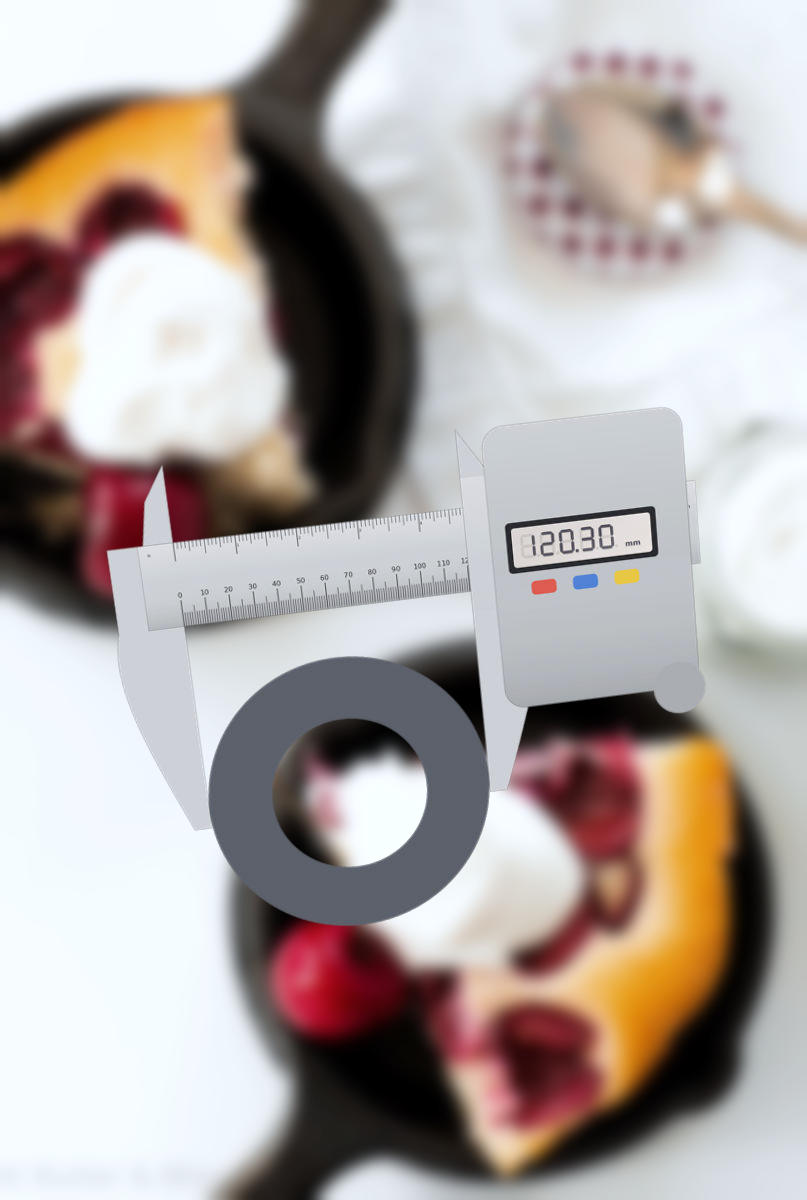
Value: 120.30,mm
